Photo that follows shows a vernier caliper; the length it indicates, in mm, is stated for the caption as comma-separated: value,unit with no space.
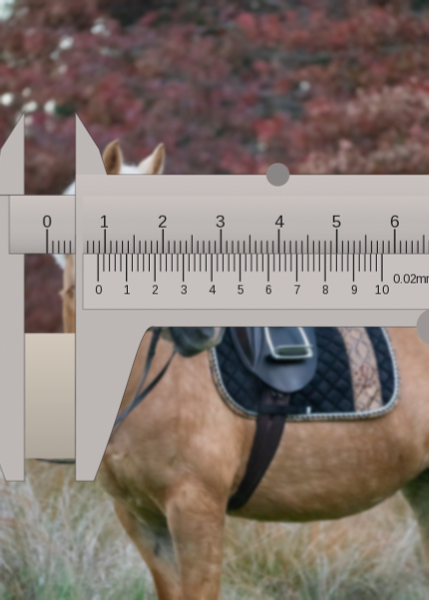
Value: 8.8,mm
